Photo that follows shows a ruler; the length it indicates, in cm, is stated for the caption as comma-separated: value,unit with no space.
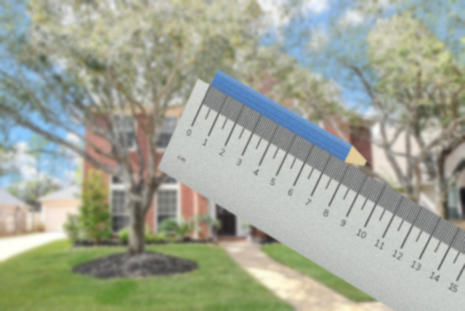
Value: 9,cm
